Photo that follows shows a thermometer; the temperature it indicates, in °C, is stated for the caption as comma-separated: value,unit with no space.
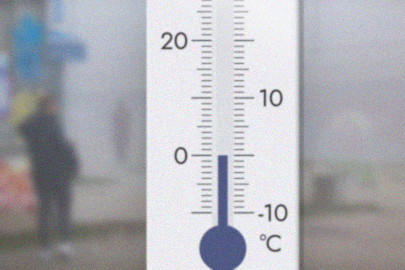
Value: 0,°C
